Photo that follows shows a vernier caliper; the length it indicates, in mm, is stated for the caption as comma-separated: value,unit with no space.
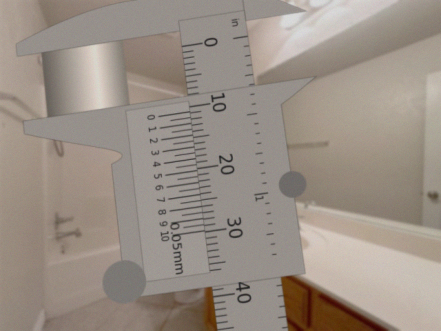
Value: 10.8,mm
